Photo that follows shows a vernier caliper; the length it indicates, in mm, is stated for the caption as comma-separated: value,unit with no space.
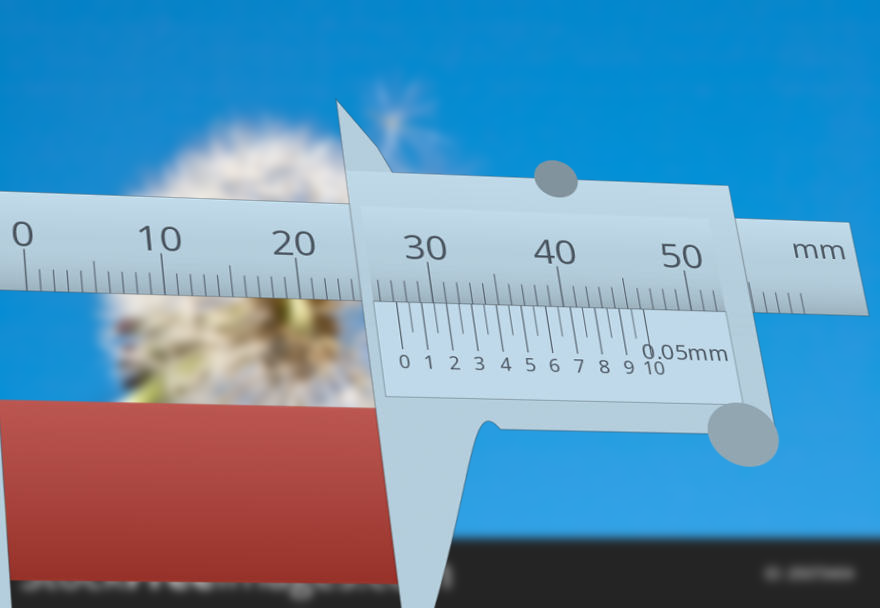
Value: 27.2,mm
